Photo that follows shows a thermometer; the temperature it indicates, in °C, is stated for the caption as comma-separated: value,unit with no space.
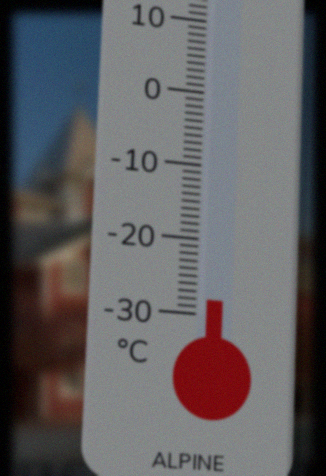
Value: -28,°C
